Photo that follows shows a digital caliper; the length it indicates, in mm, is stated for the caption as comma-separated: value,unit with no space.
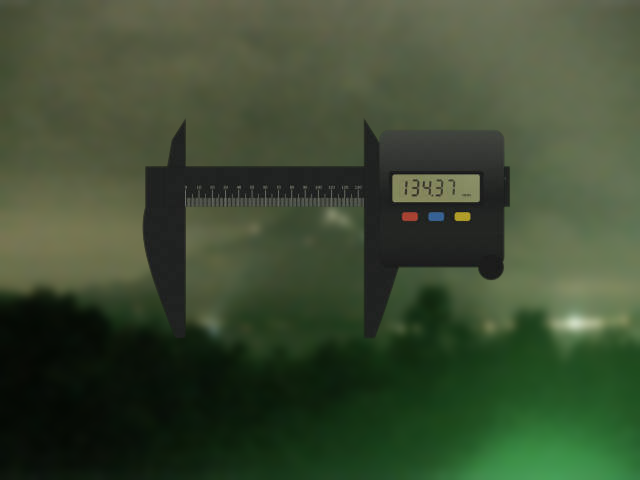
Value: 134.37,mm
